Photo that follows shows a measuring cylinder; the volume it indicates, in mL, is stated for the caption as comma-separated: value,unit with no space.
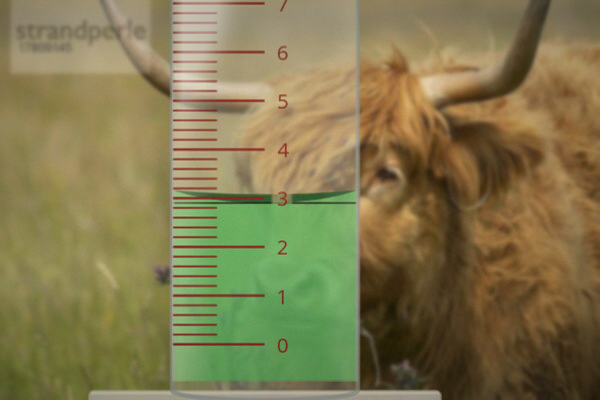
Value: 2.9,mL
